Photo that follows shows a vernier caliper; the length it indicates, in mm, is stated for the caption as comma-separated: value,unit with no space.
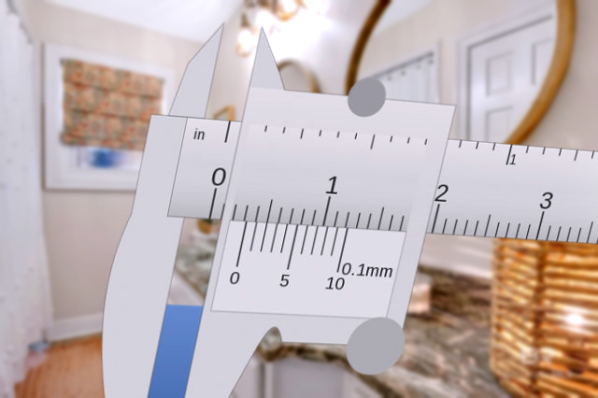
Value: 3.2,mm
